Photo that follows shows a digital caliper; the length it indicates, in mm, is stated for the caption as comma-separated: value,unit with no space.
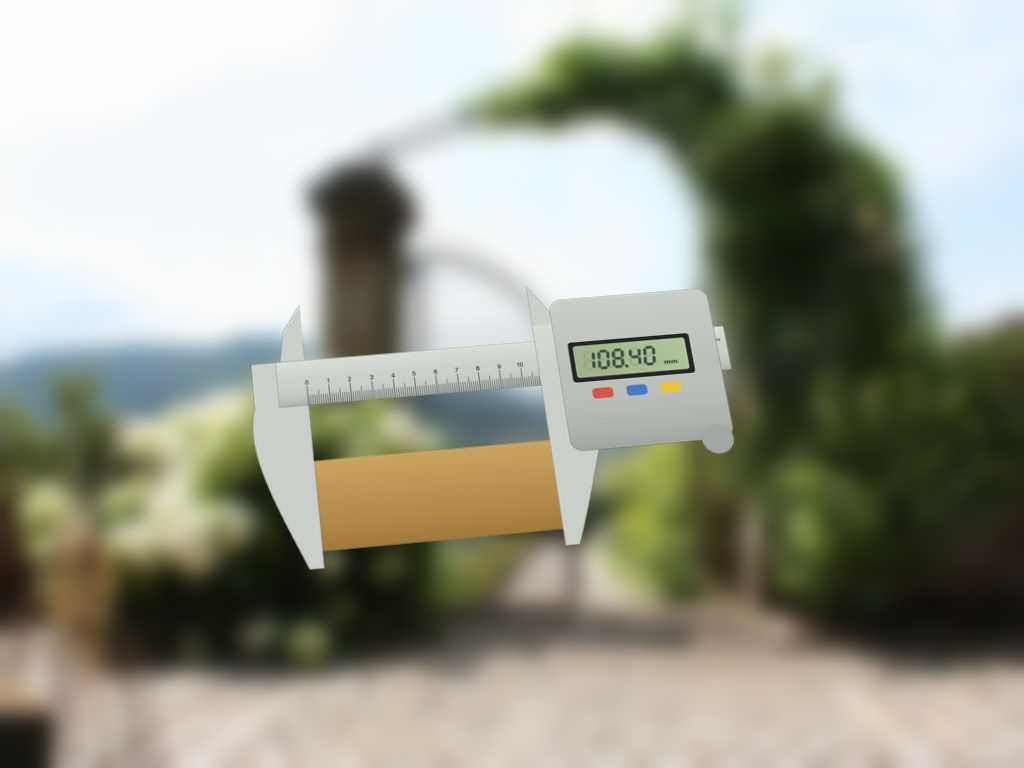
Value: 108.40,mm
